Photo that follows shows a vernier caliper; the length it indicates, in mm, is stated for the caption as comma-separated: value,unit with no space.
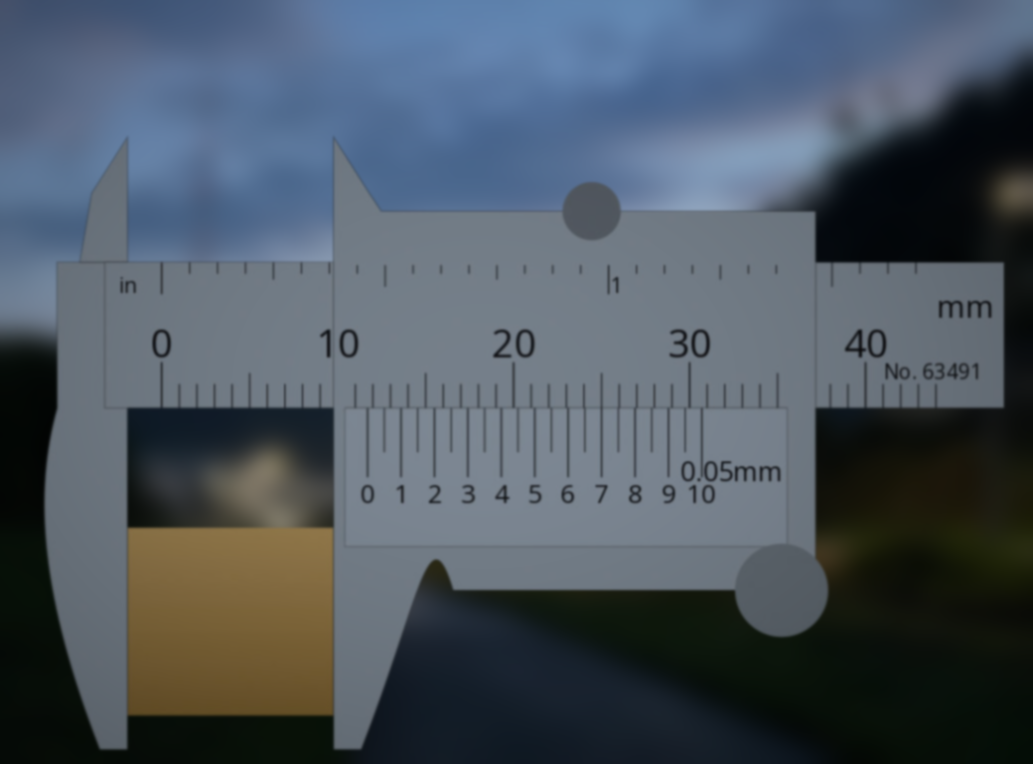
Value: 11.7,mm
